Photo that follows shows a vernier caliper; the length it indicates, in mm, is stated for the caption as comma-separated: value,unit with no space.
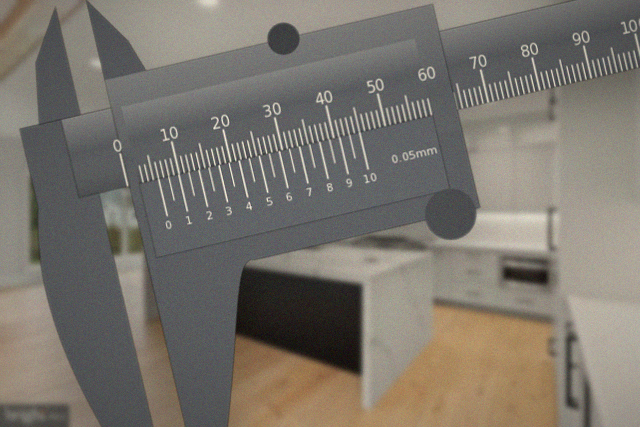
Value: 6.0,mm
